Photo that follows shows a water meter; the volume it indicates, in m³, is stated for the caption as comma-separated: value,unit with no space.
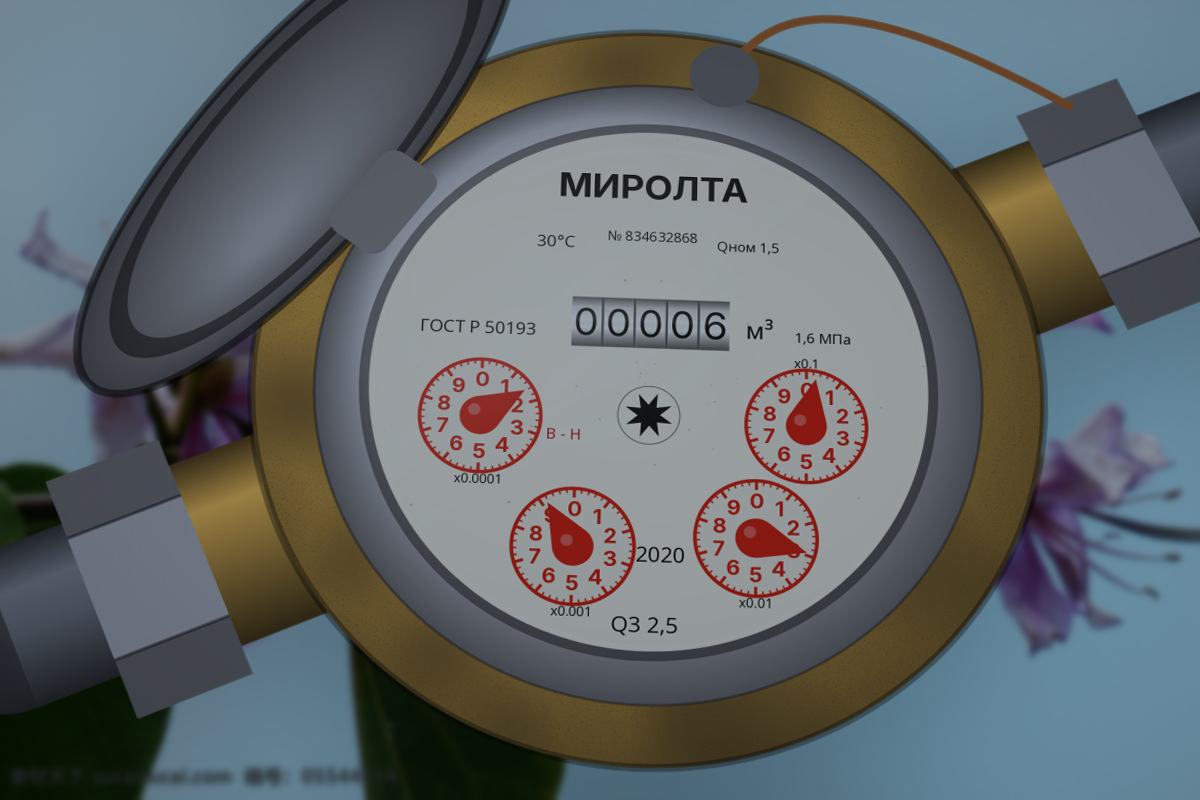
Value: 6.0291,m³
